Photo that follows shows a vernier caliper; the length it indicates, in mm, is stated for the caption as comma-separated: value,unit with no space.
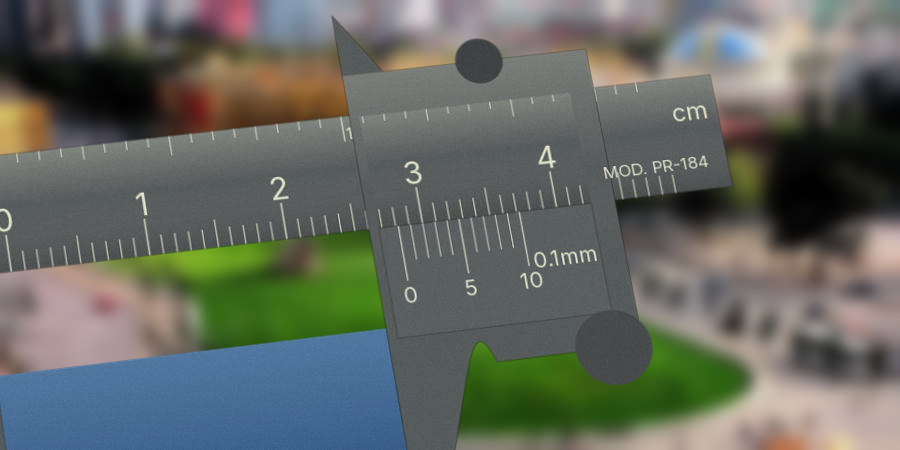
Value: 28.2,mm
